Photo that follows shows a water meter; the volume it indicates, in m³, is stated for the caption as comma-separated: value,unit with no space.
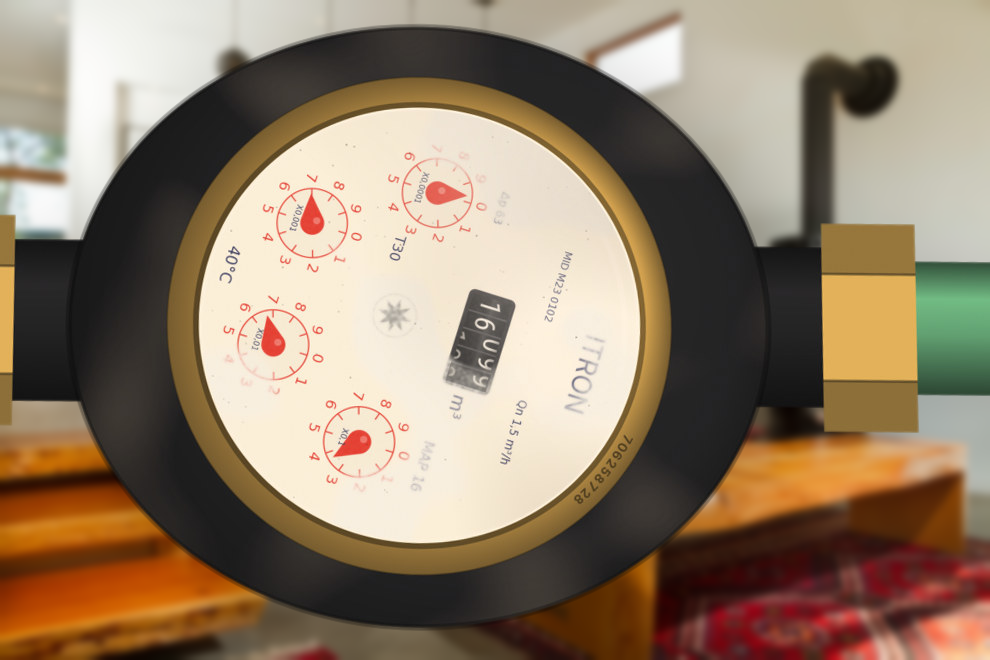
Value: 16099.3669,m³
